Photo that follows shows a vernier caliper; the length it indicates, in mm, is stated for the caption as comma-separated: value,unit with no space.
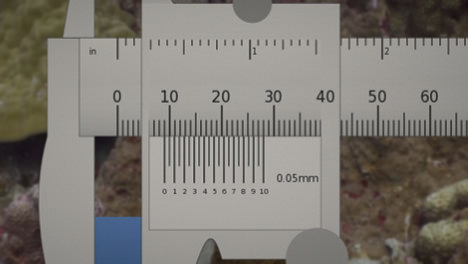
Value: 9.0,mm
